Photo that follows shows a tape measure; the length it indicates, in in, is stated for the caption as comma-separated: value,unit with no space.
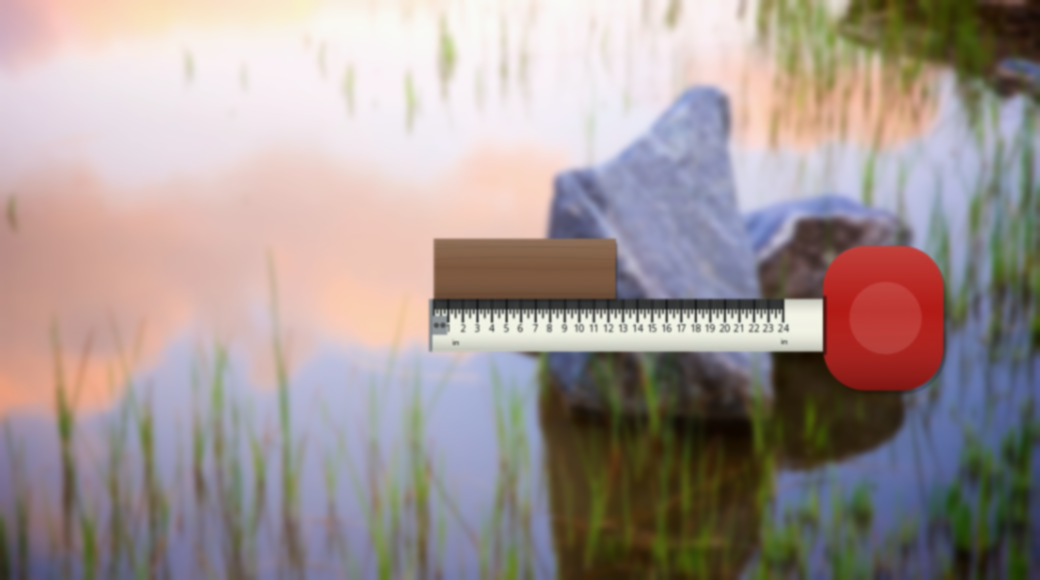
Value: 12.5,in
